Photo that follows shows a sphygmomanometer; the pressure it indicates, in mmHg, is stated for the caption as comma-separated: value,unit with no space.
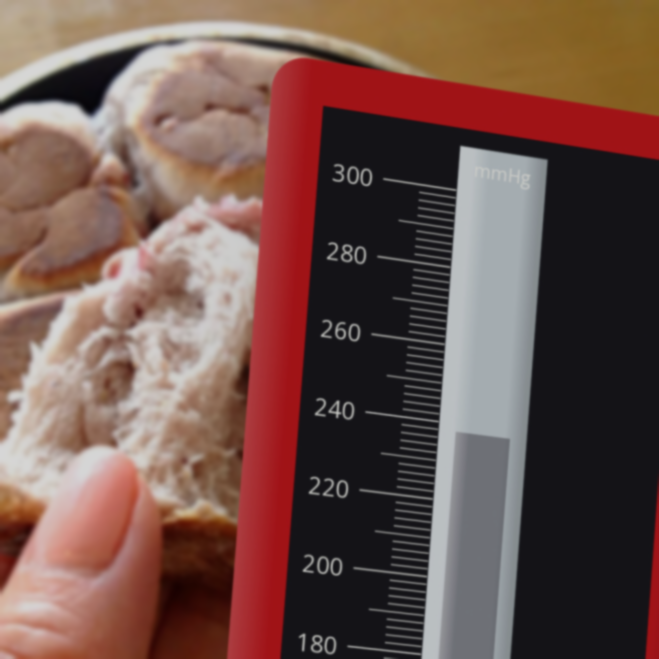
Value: 238,mmHg
